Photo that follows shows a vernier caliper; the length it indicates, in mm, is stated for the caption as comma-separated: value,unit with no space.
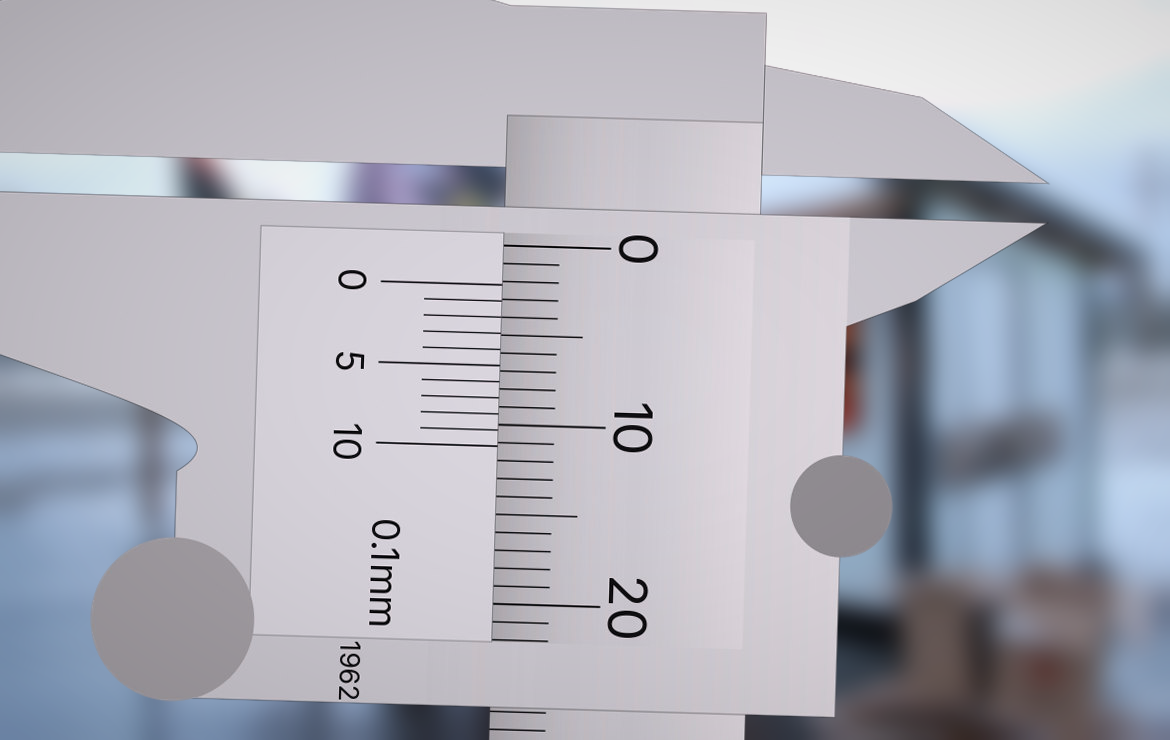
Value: 2.2,mm
